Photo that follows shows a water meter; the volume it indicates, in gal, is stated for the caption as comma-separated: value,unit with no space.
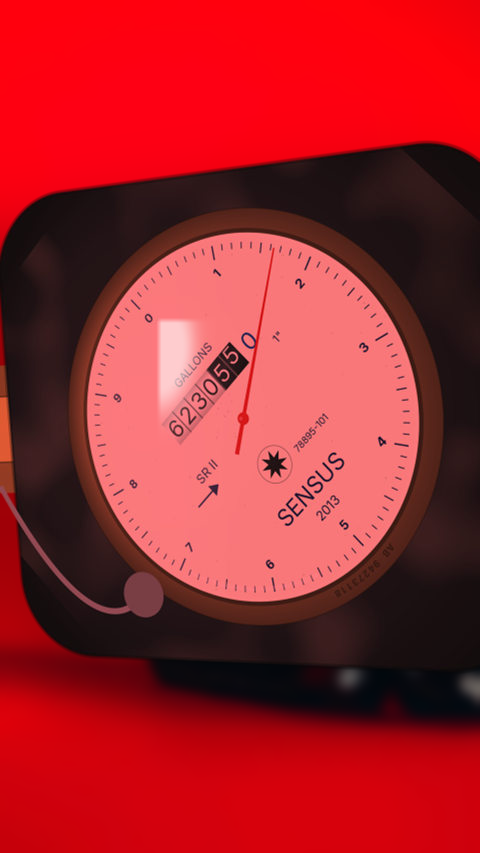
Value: 6230551.6,gal
